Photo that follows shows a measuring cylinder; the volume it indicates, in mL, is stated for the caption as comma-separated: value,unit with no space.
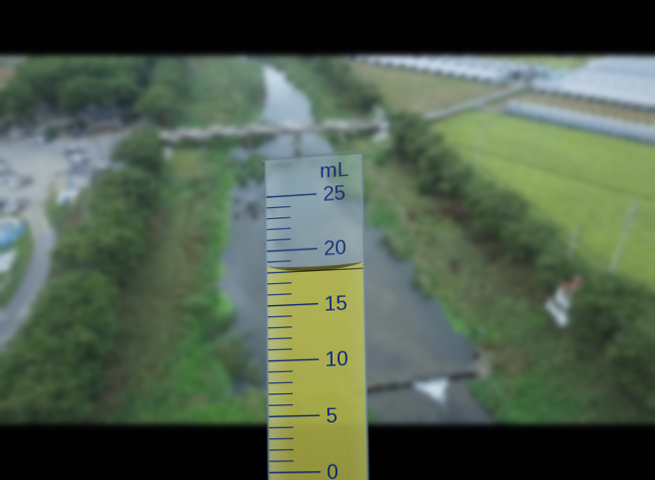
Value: 18,mL
